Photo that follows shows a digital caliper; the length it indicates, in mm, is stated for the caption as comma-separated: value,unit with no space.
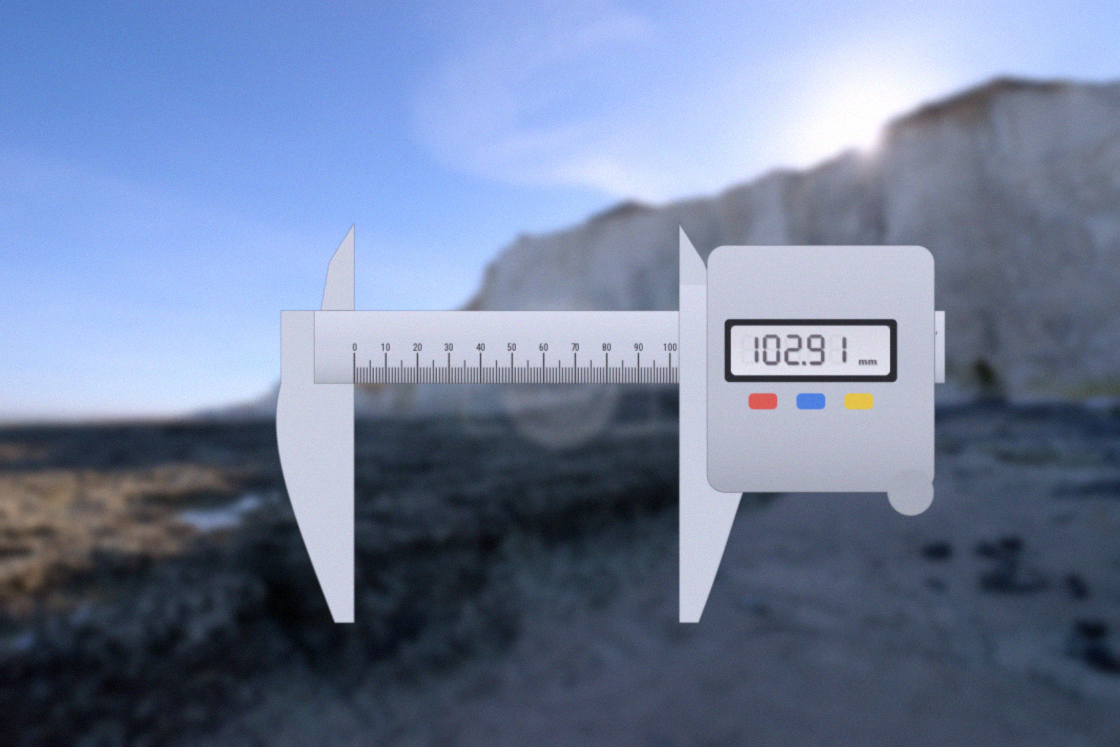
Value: 102.91,mm
